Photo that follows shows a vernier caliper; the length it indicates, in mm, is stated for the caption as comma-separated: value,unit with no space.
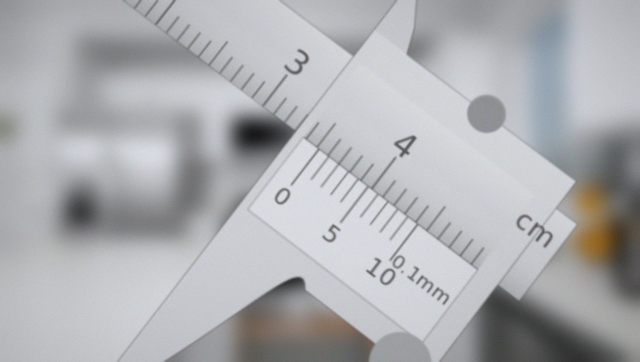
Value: 35.2,mm
